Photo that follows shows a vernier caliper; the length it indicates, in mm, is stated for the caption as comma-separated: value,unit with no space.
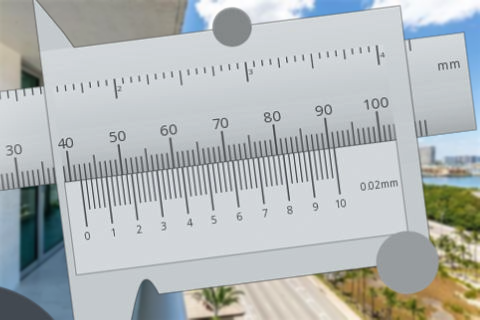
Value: 42.0,mm
